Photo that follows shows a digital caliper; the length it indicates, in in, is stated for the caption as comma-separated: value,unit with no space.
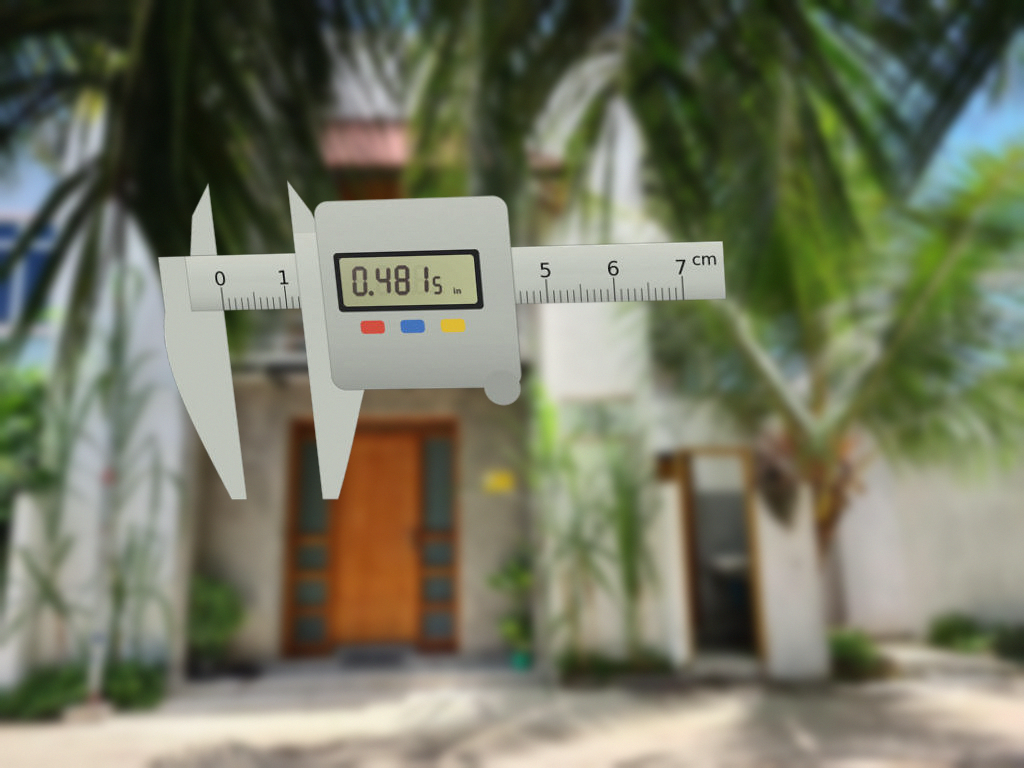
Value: 0.4815,in
